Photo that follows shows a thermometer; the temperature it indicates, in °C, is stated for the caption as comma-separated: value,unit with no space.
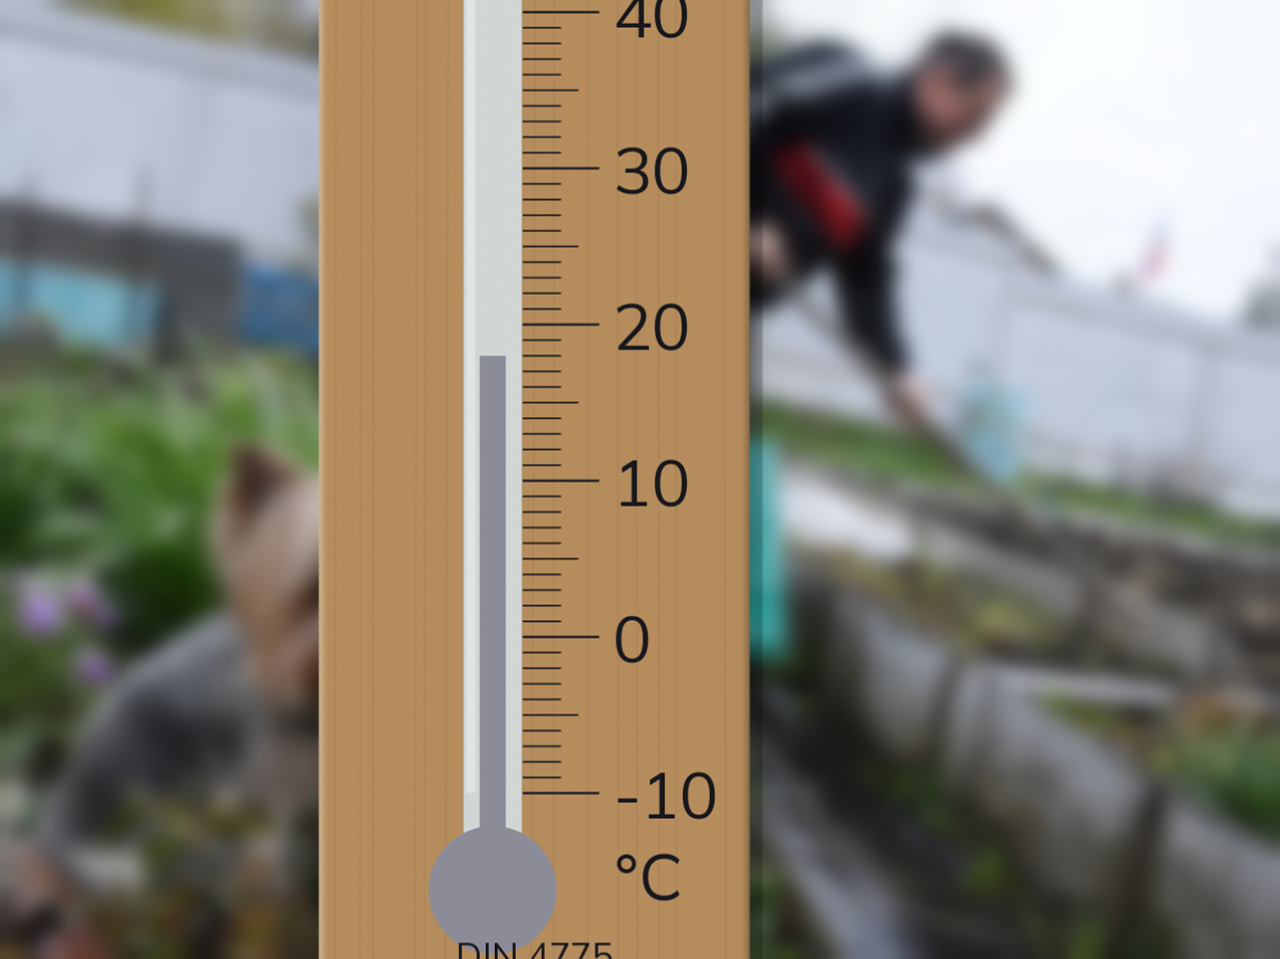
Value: 18,°C
